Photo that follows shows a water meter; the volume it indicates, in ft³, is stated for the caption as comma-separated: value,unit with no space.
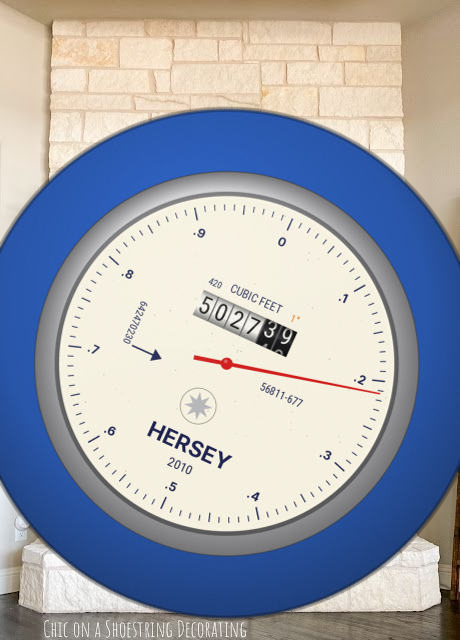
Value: 502739.21,ft³
